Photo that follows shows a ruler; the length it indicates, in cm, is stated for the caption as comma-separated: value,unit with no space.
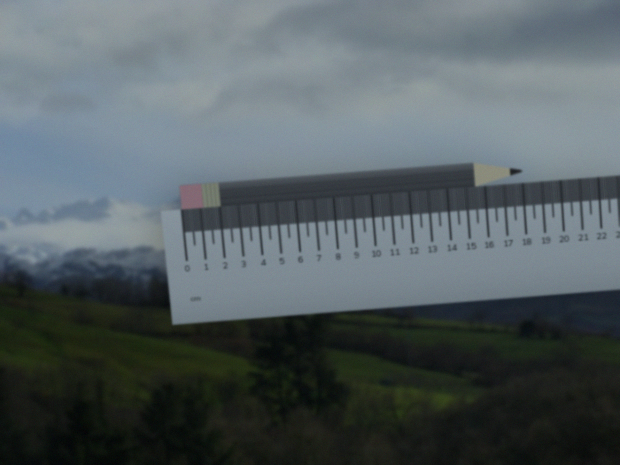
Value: 18,cm
